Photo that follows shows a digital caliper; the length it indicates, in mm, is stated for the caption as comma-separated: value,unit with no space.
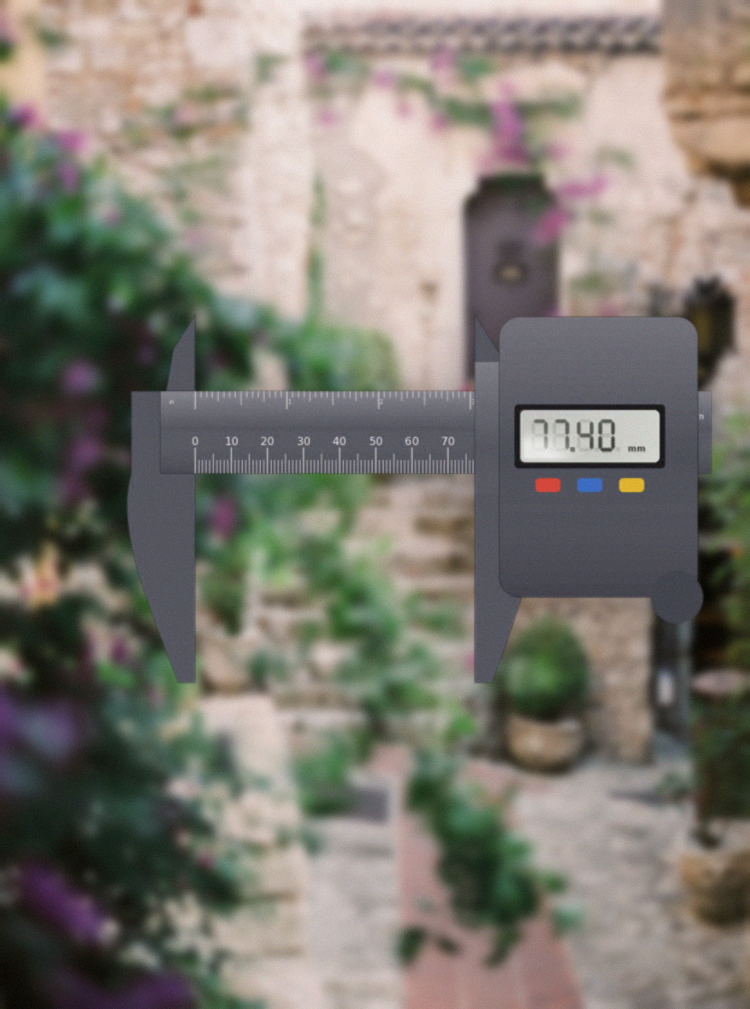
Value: 77.40,mm
